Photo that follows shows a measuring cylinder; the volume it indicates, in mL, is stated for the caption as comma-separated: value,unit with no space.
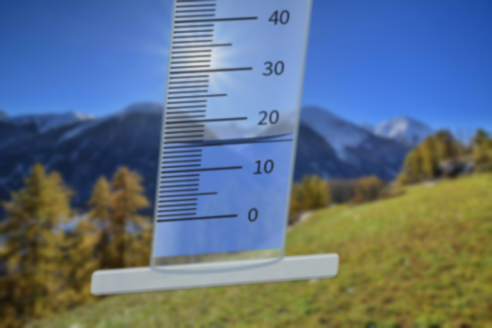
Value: 15,mL
